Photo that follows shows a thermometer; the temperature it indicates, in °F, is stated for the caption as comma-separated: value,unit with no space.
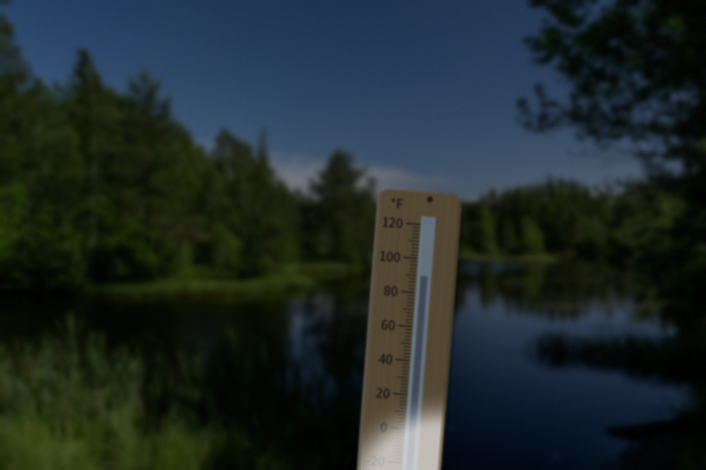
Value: 90,°F
